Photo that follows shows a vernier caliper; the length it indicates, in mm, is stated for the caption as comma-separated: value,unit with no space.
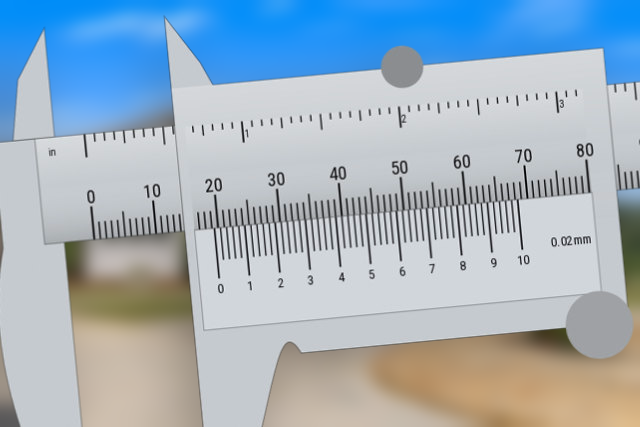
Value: 19.4,mm
